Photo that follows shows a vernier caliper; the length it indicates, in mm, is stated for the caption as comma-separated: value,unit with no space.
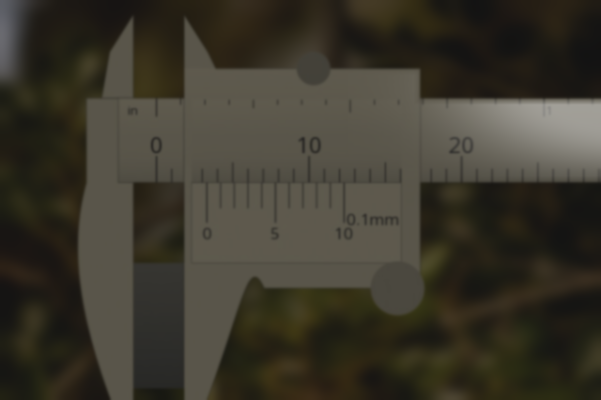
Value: 3.3,mm
